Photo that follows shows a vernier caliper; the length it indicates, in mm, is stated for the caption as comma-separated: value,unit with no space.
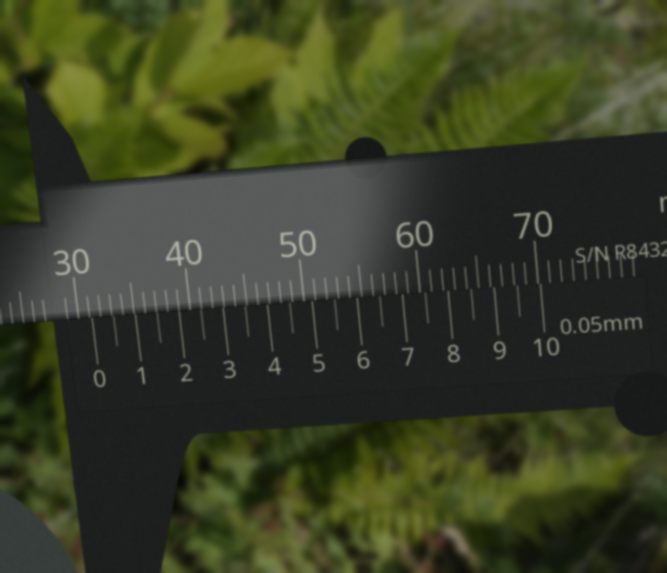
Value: 31.2,mm
